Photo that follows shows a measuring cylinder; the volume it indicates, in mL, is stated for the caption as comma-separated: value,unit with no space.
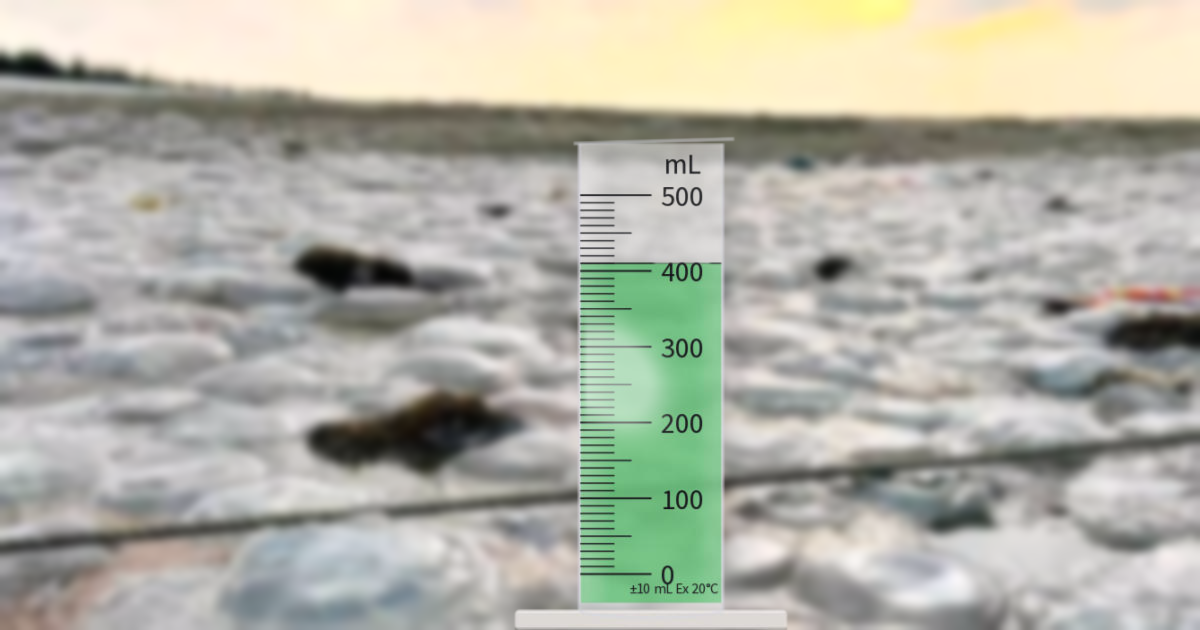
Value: 410,mL
